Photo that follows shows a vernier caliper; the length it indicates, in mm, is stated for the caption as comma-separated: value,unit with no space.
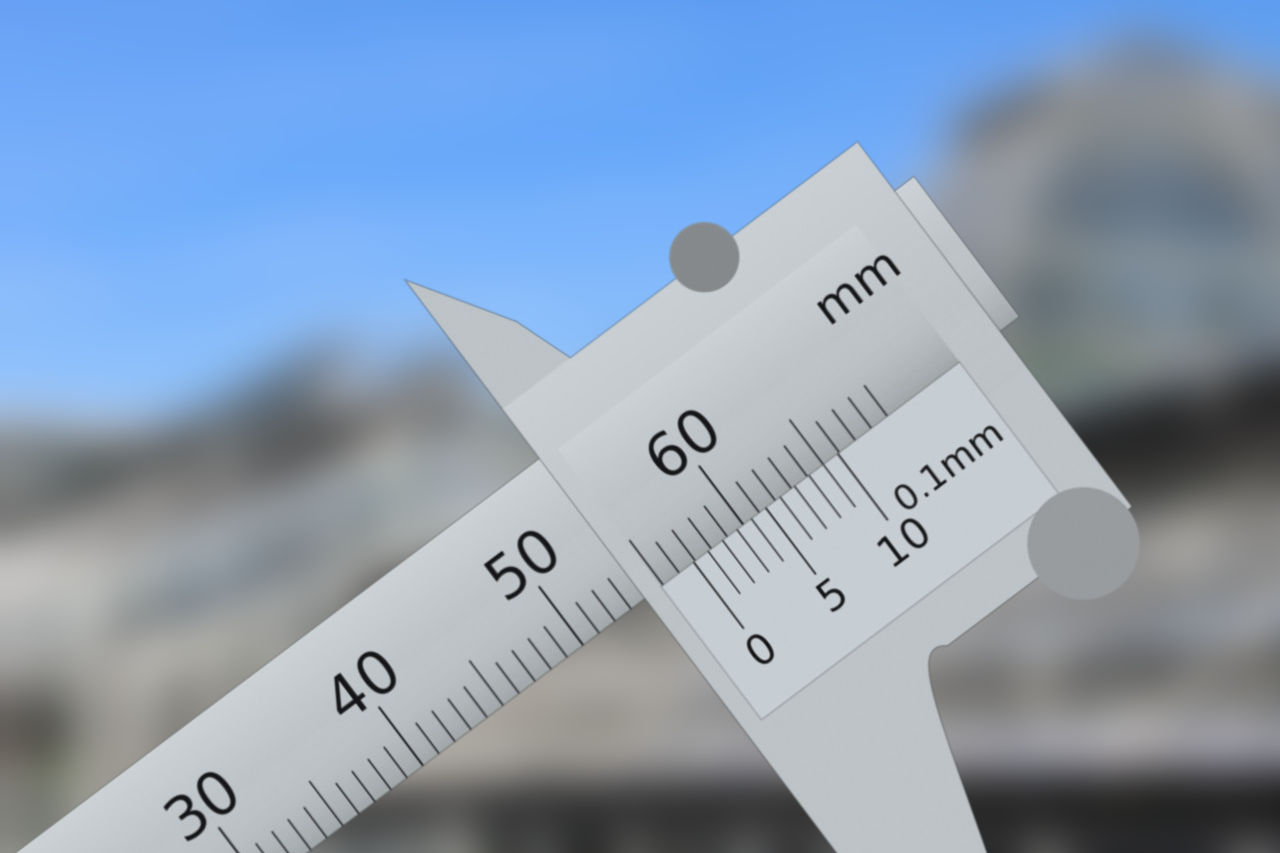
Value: 56.9,mm
